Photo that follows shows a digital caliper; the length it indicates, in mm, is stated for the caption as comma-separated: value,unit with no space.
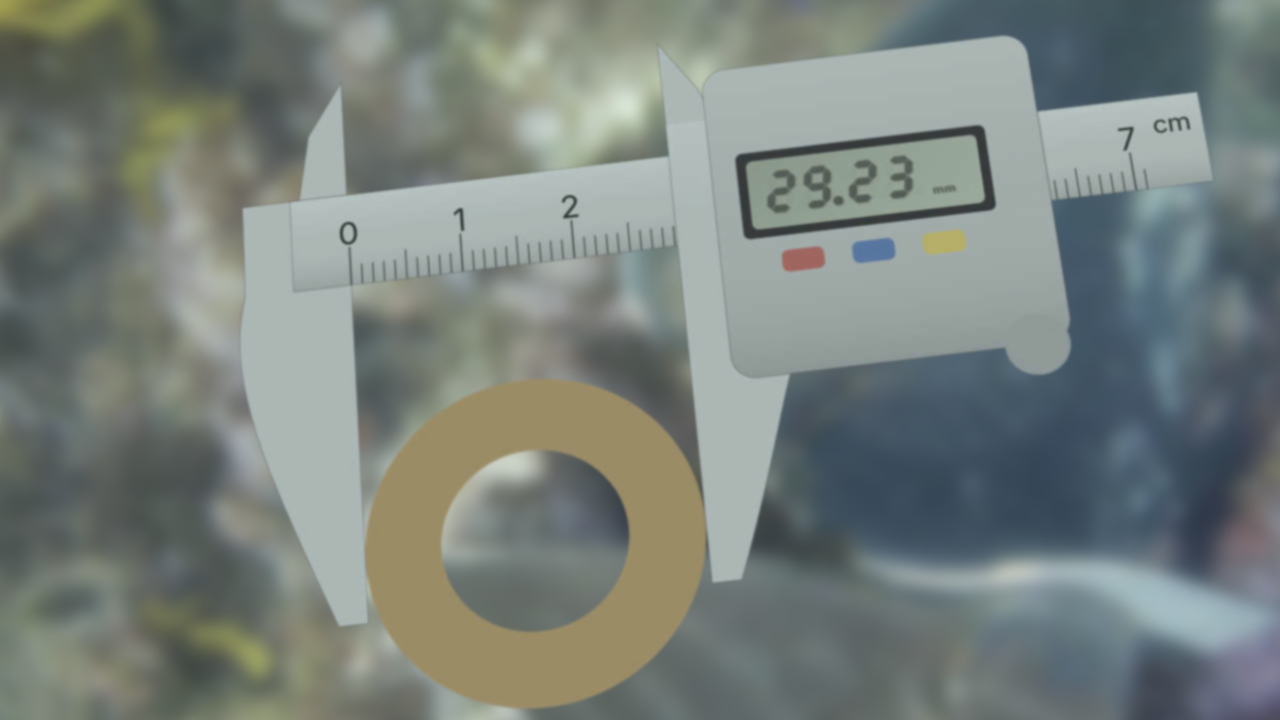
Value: 29.23,mm
